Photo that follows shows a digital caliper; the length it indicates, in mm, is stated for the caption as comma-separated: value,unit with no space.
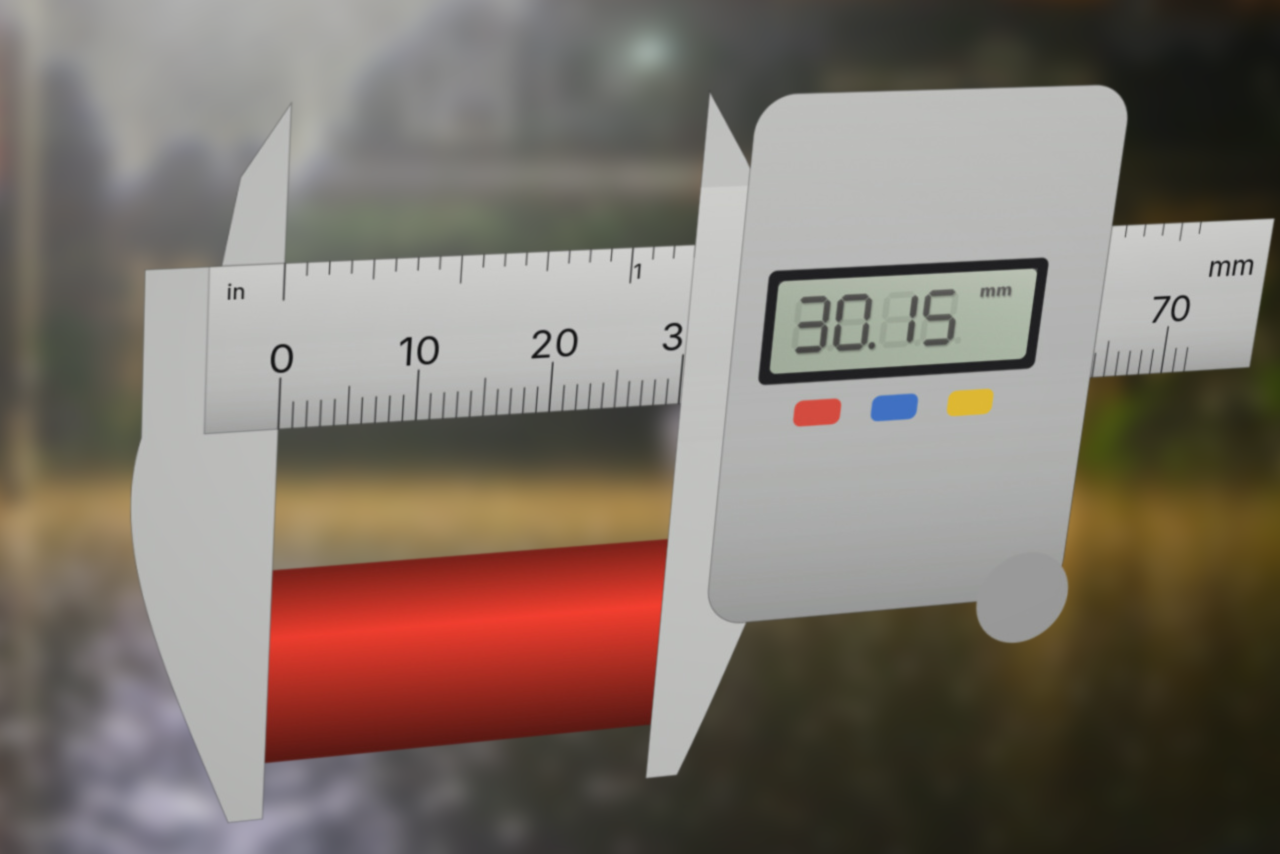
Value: 30.15,mm
